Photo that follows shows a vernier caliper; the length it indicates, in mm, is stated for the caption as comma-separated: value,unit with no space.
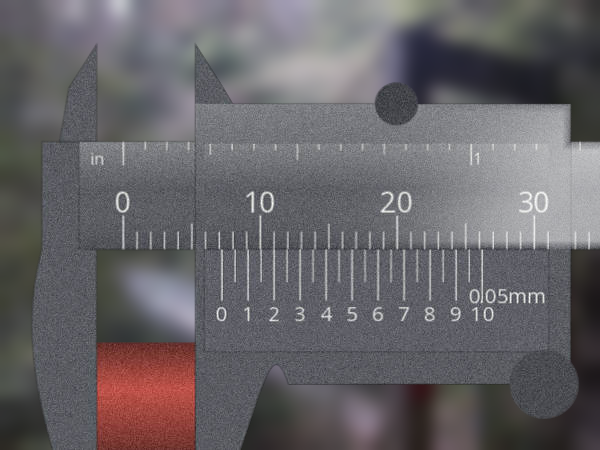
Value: 7.2,mm
